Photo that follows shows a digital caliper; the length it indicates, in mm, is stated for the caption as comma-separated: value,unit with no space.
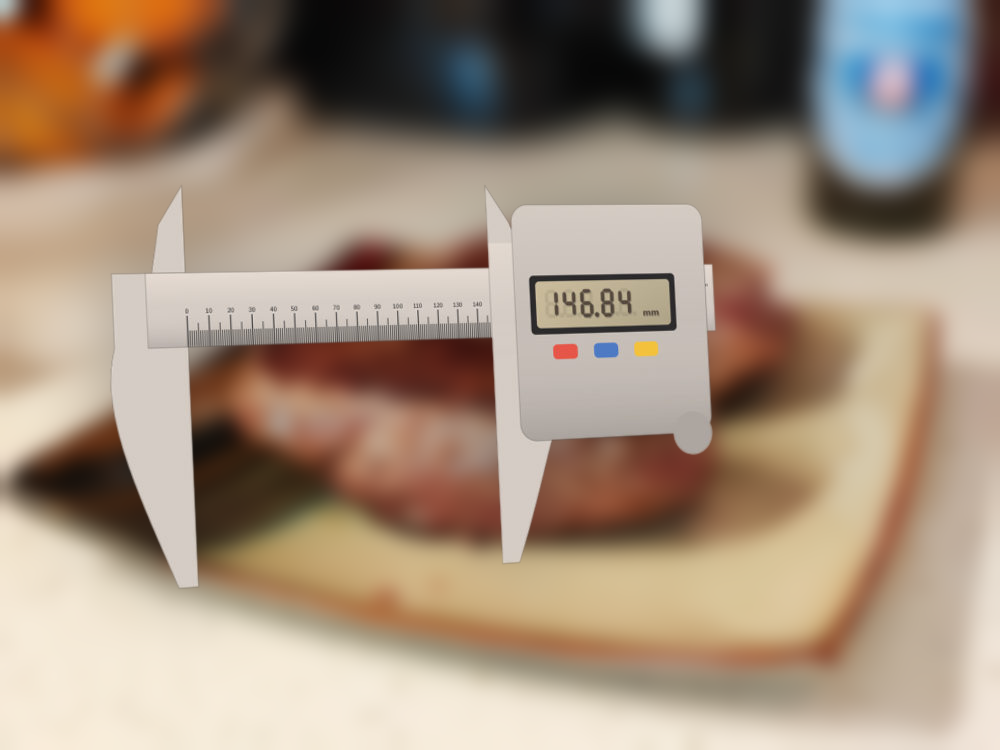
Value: 146.84,mm
